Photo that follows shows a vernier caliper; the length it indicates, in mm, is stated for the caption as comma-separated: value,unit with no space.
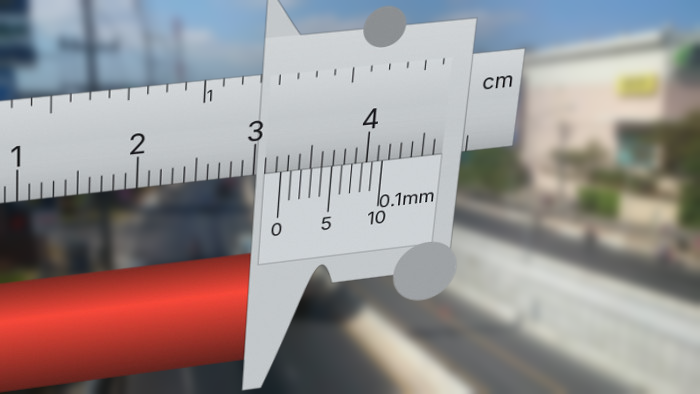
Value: 32.4,mm
